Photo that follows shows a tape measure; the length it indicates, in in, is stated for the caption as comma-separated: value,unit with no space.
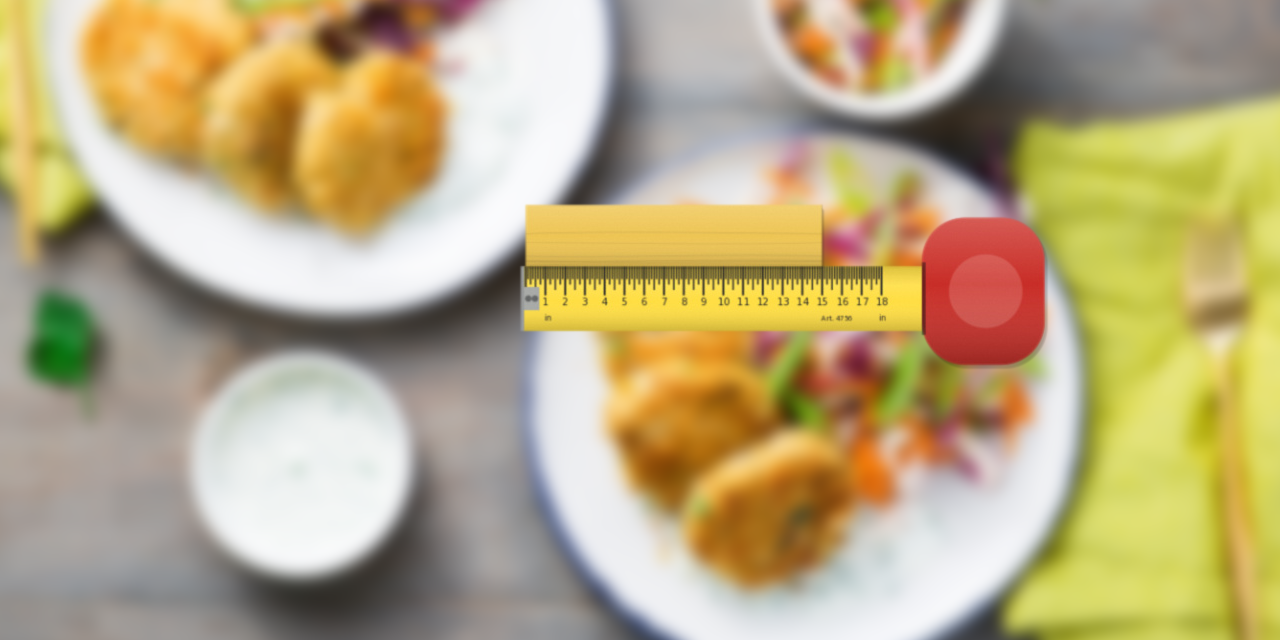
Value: 15,in
